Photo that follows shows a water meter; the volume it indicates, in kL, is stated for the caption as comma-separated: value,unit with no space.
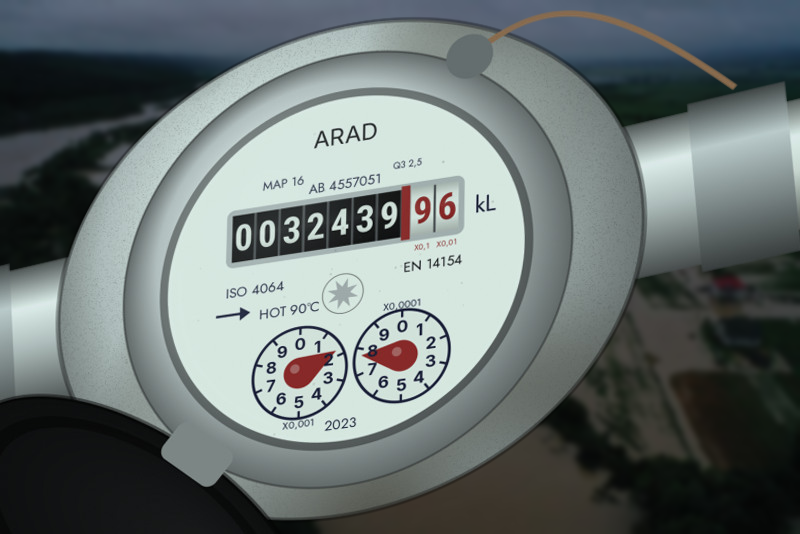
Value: 32439.9617,kL
